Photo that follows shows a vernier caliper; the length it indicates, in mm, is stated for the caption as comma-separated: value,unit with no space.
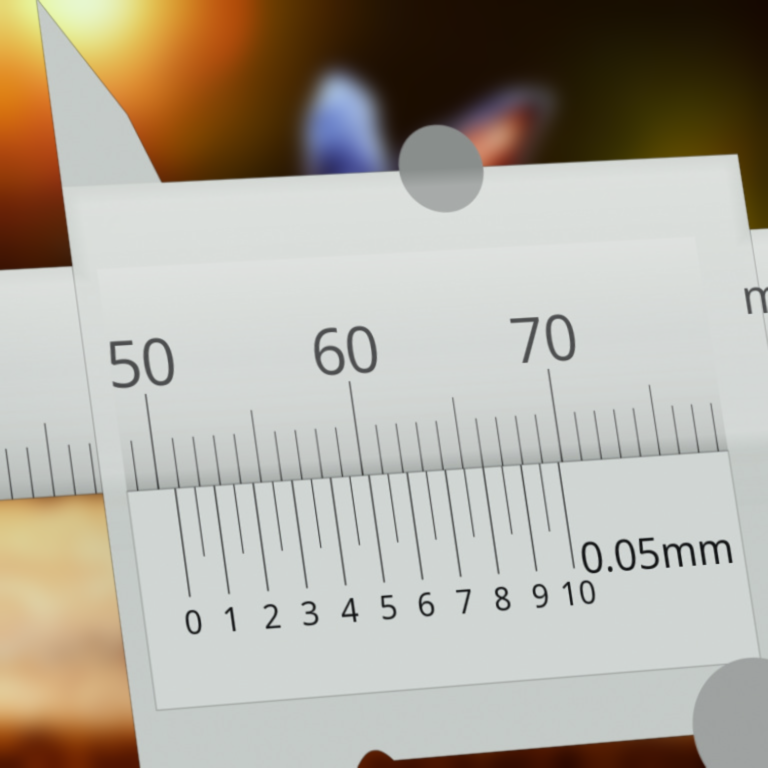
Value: 50.8,mm
